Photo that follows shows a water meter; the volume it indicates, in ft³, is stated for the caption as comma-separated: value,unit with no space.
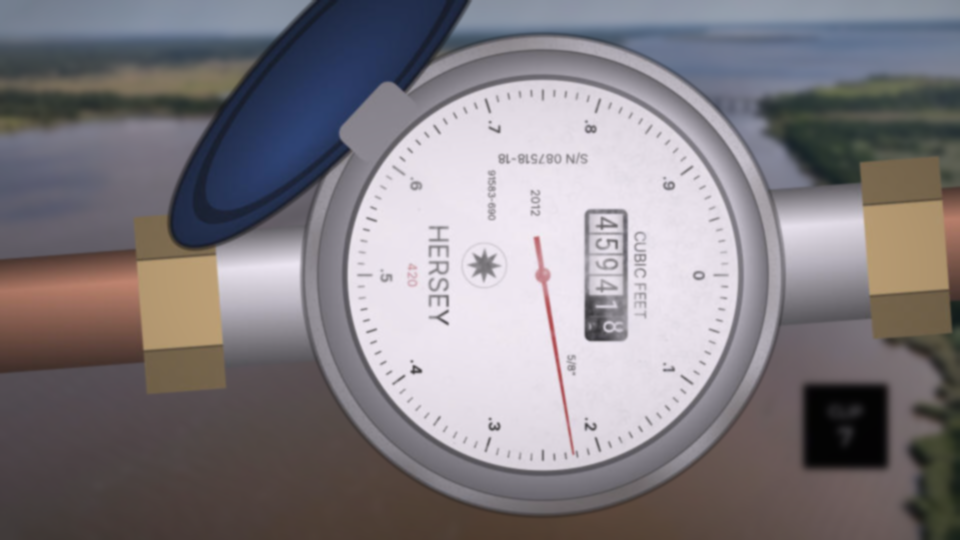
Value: 459418.22,ft³
